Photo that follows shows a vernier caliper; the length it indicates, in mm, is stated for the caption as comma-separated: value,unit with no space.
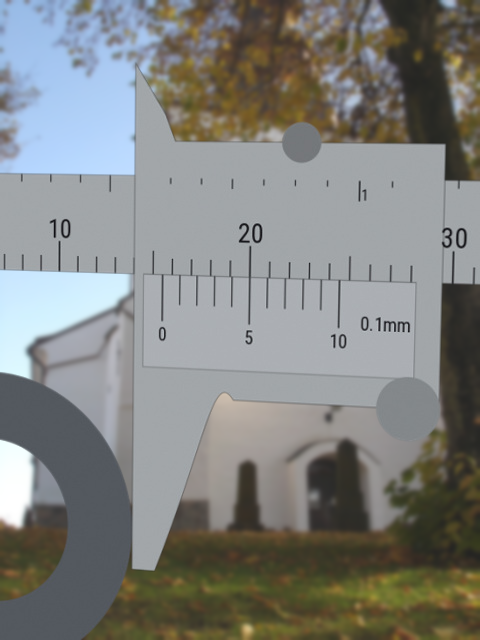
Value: 15.5,mm
